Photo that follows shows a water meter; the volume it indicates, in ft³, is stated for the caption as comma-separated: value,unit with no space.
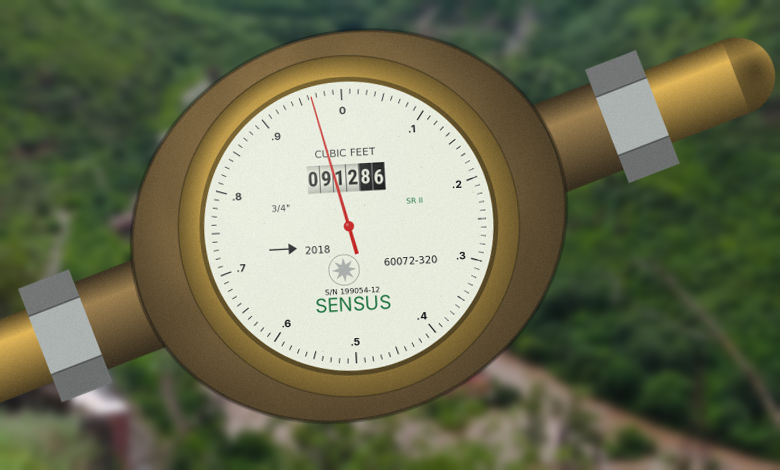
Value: 91285.96,ft³
